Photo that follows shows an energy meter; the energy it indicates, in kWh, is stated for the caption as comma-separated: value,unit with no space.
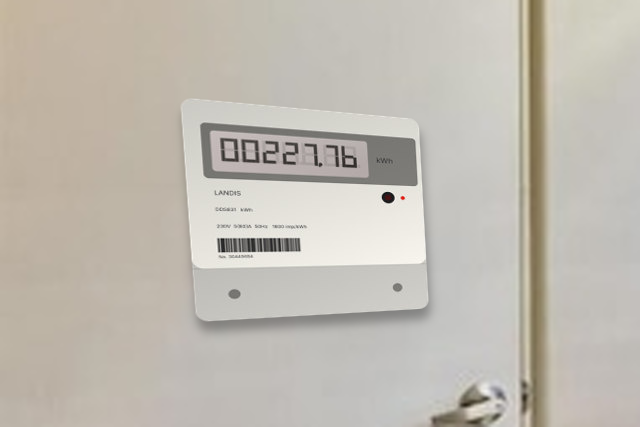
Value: 227.76,kWh
